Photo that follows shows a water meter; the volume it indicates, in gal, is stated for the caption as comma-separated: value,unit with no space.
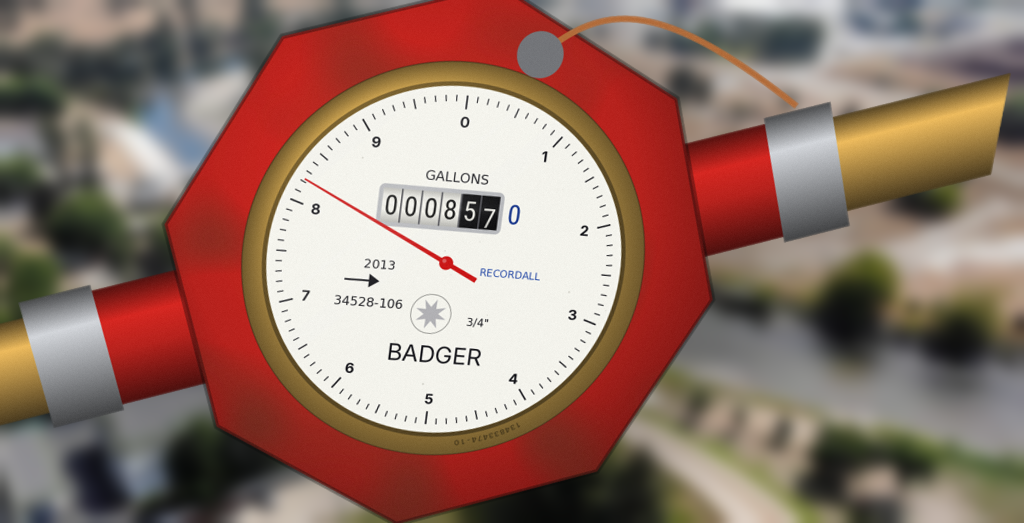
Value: 8568.2,gal
